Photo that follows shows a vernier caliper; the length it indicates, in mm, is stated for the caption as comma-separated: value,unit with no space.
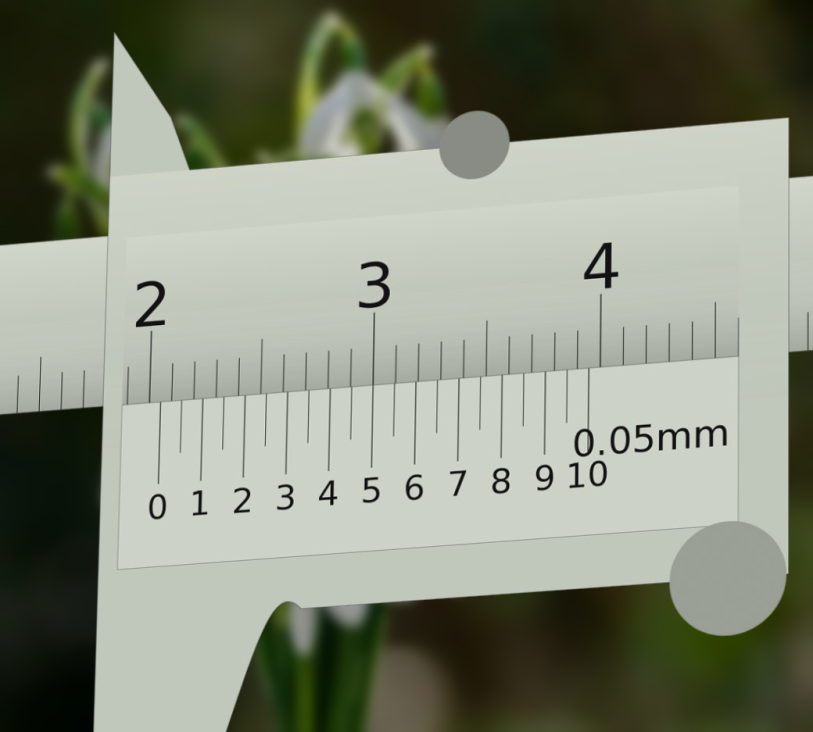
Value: 20.50,mm
